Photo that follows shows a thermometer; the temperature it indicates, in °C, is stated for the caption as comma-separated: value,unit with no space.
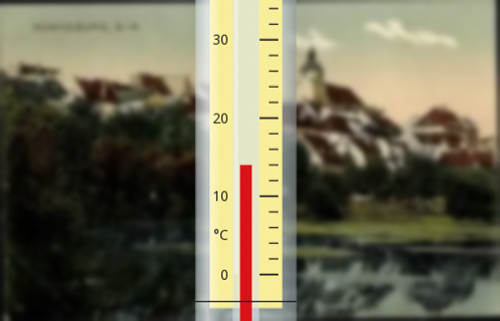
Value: 14,°C
